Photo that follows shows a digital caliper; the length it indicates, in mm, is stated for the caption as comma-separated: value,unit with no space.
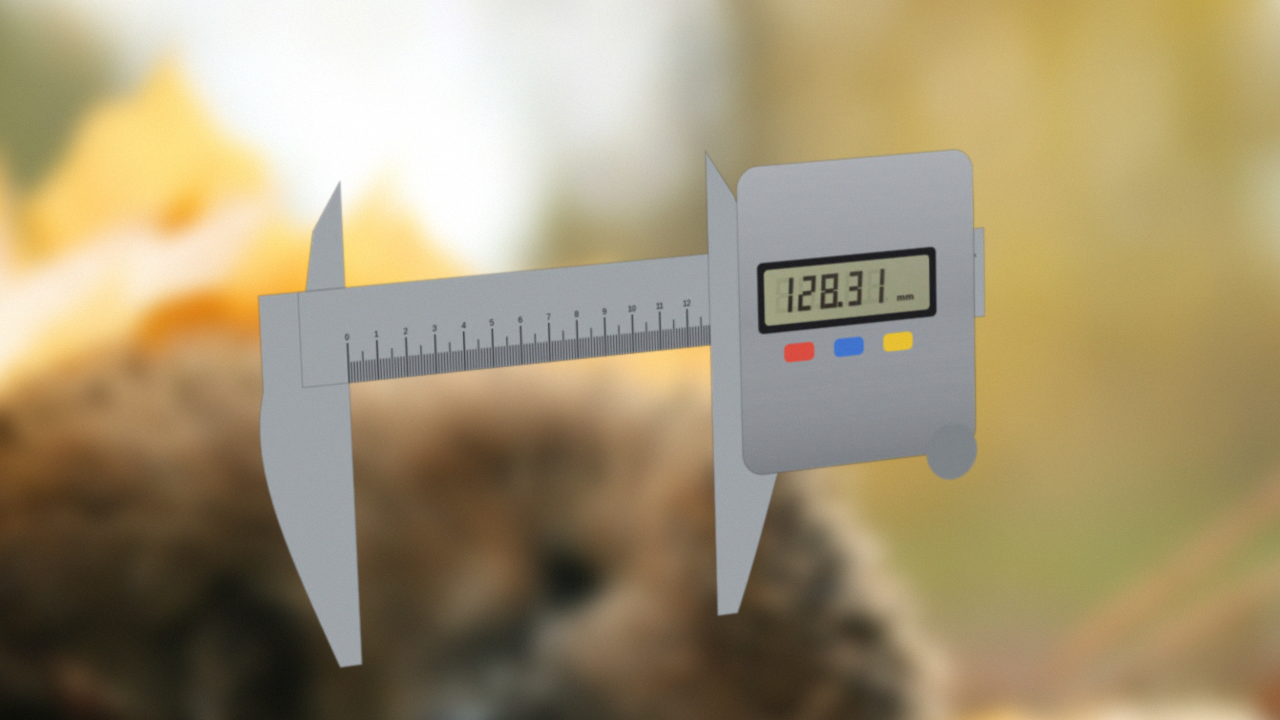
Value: 128.31,mm
